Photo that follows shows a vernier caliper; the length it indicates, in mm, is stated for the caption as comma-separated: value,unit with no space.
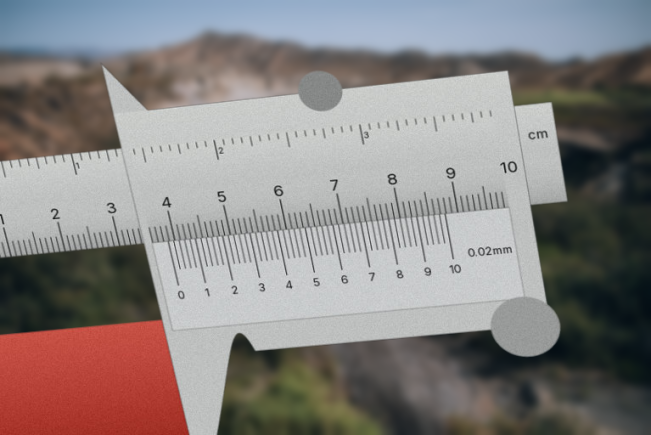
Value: 38.8,mm
